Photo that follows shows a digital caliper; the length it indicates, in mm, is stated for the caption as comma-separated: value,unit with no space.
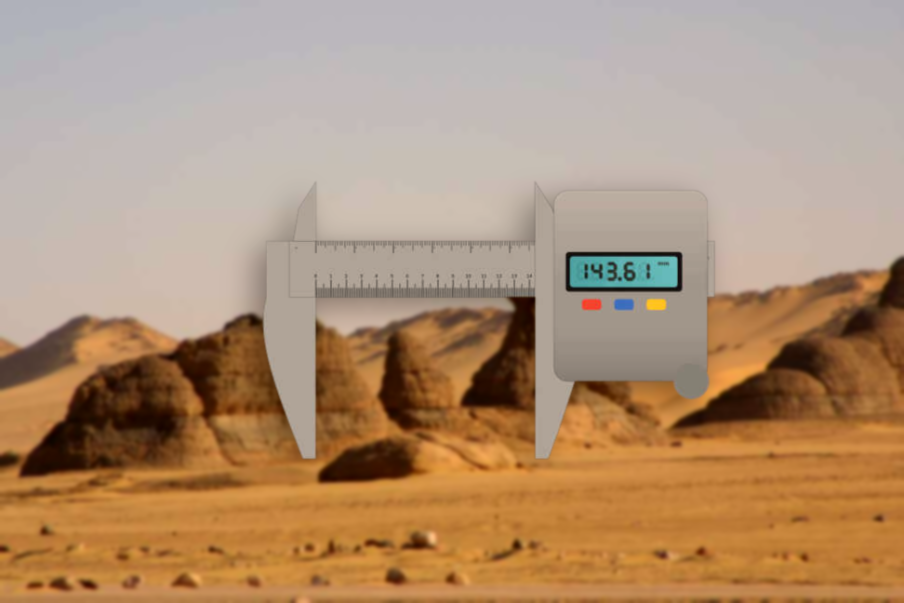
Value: 143.61,mm
